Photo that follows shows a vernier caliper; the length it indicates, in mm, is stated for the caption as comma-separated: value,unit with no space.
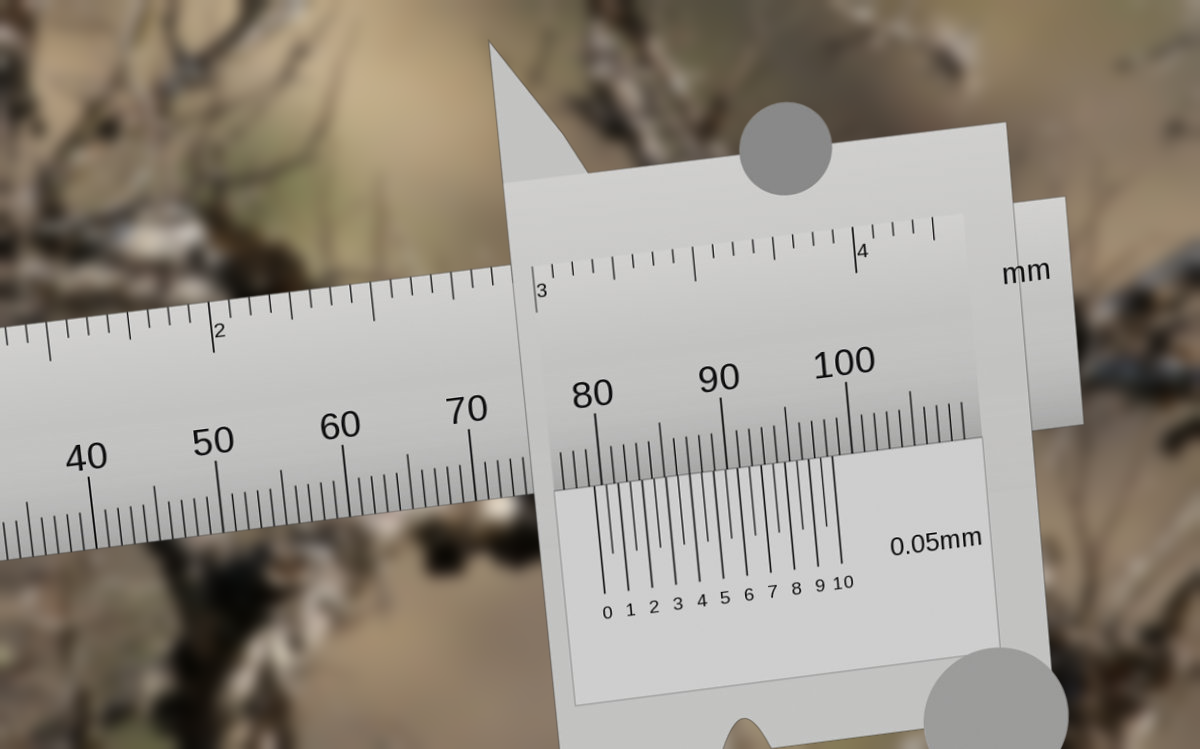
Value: 79.4,mm
